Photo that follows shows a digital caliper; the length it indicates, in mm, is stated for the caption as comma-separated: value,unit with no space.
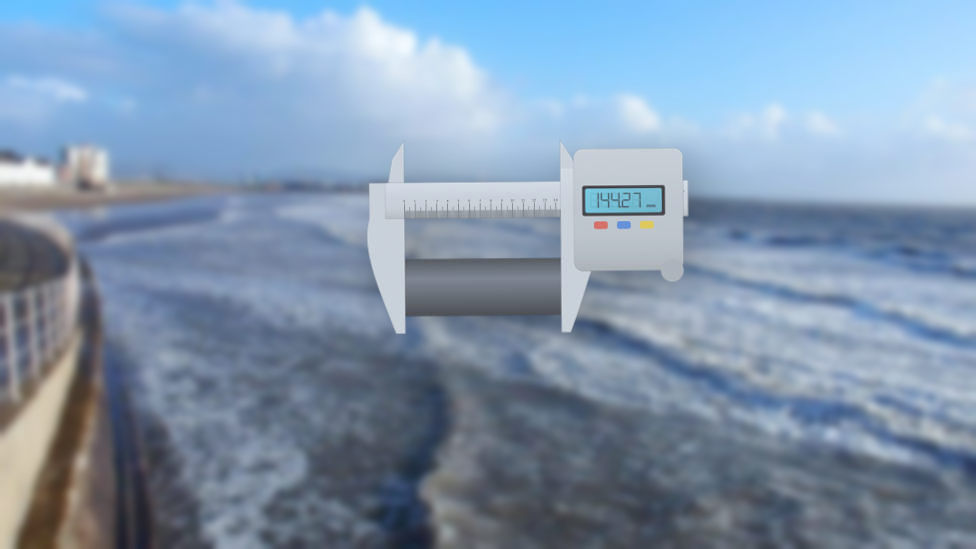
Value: 144.27,mm
